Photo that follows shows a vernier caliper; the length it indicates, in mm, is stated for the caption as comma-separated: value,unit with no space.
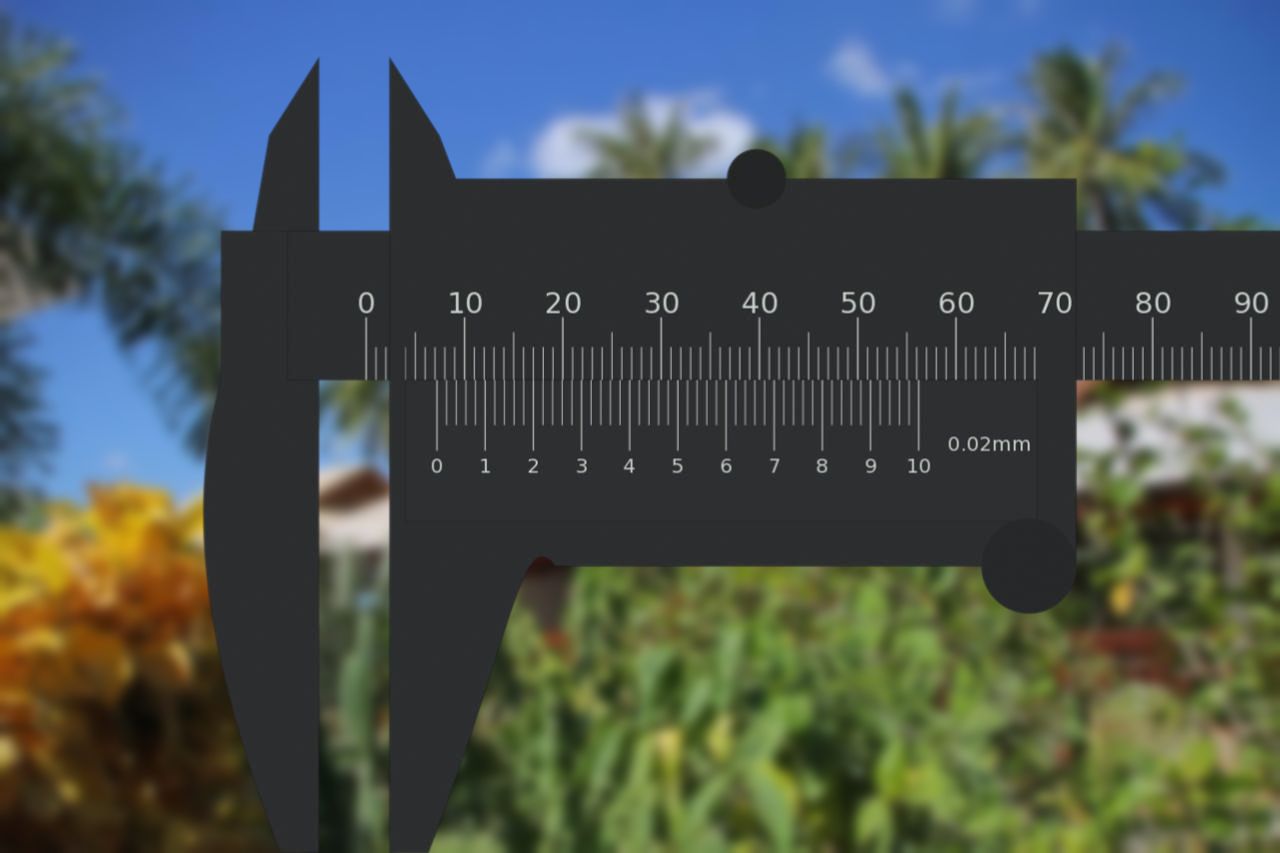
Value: 7.2,mm
